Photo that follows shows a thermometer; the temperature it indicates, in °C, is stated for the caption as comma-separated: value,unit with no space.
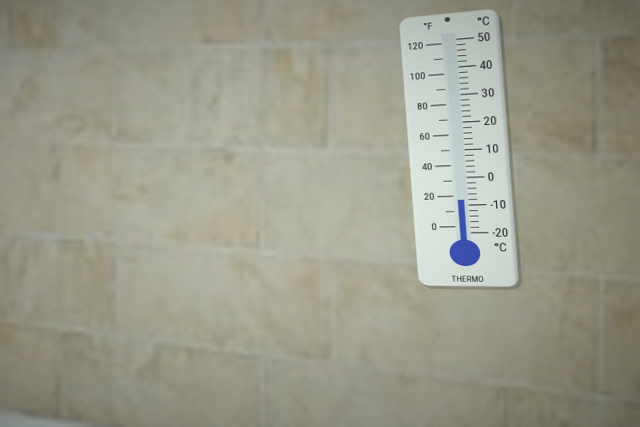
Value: -8,°C
